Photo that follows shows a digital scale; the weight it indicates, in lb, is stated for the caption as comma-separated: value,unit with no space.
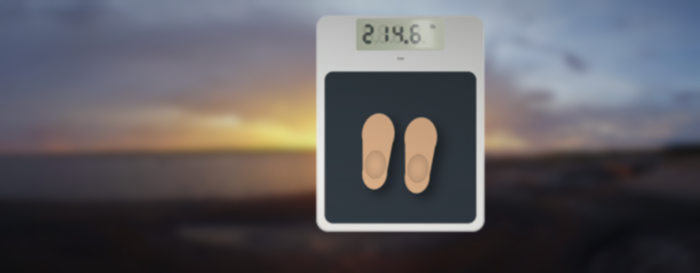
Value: 214.6,lb
